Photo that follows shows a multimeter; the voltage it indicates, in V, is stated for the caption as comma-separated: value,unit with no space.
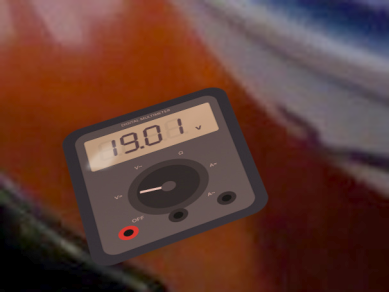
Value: 19.01,V
